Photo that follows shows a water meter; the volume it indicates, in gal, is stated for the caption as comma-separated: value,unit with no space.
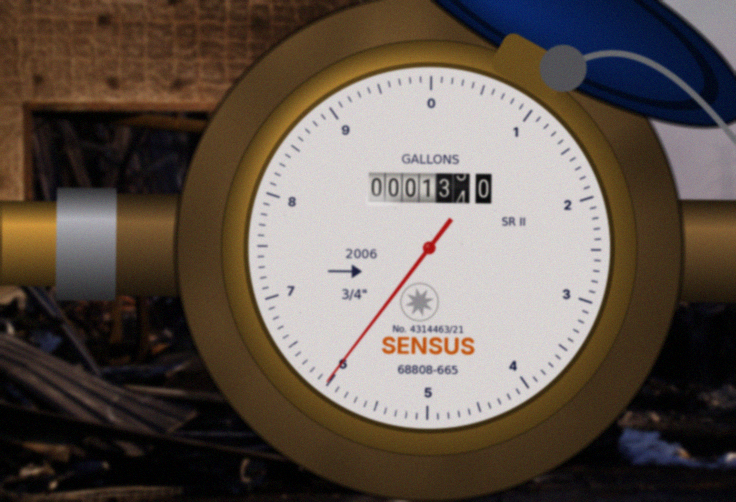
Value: 1336.0,gal
